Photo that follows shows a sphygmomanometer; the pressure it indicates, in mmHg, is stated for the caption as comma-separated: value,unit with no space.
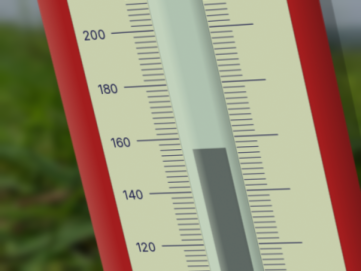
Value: 156,mmHg
